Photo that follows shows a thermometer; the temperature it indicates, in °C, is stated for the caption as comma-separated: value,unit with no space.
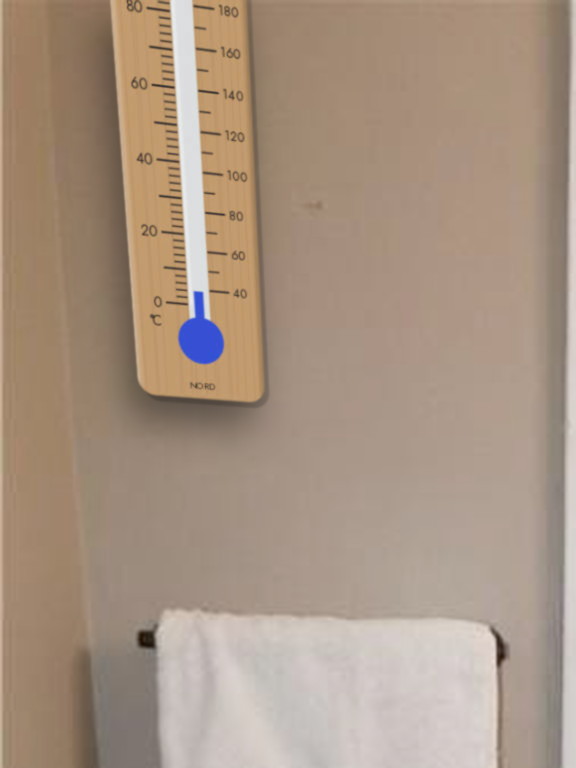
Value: 4,°C
